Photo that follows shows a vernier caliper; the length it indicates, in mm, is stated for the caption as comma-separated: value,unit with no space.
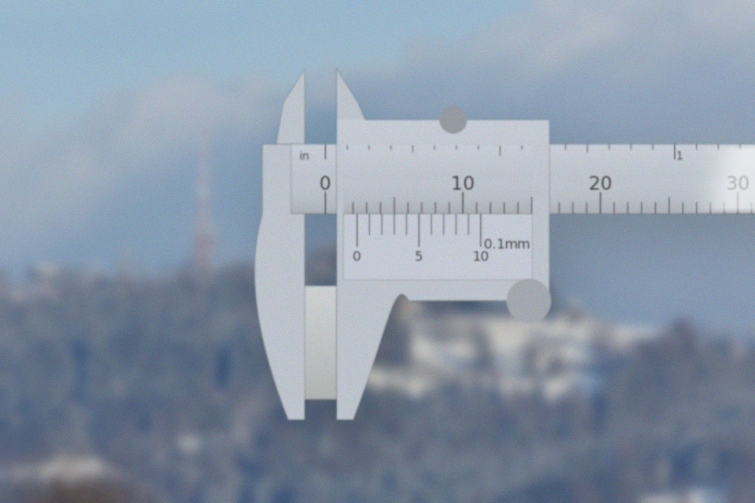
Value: 2.3,mm
